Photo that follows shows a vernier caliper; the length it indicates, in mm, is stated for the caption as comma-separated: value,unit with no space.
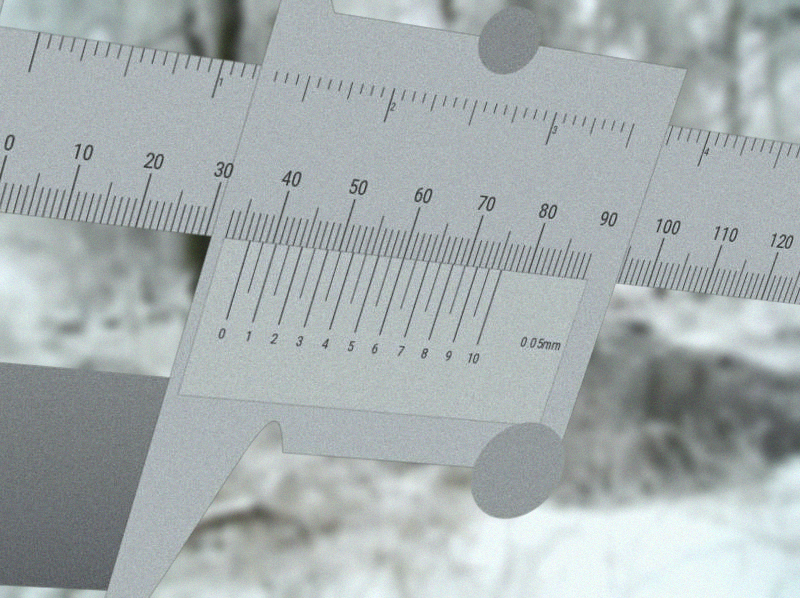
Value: 36.6,mm
